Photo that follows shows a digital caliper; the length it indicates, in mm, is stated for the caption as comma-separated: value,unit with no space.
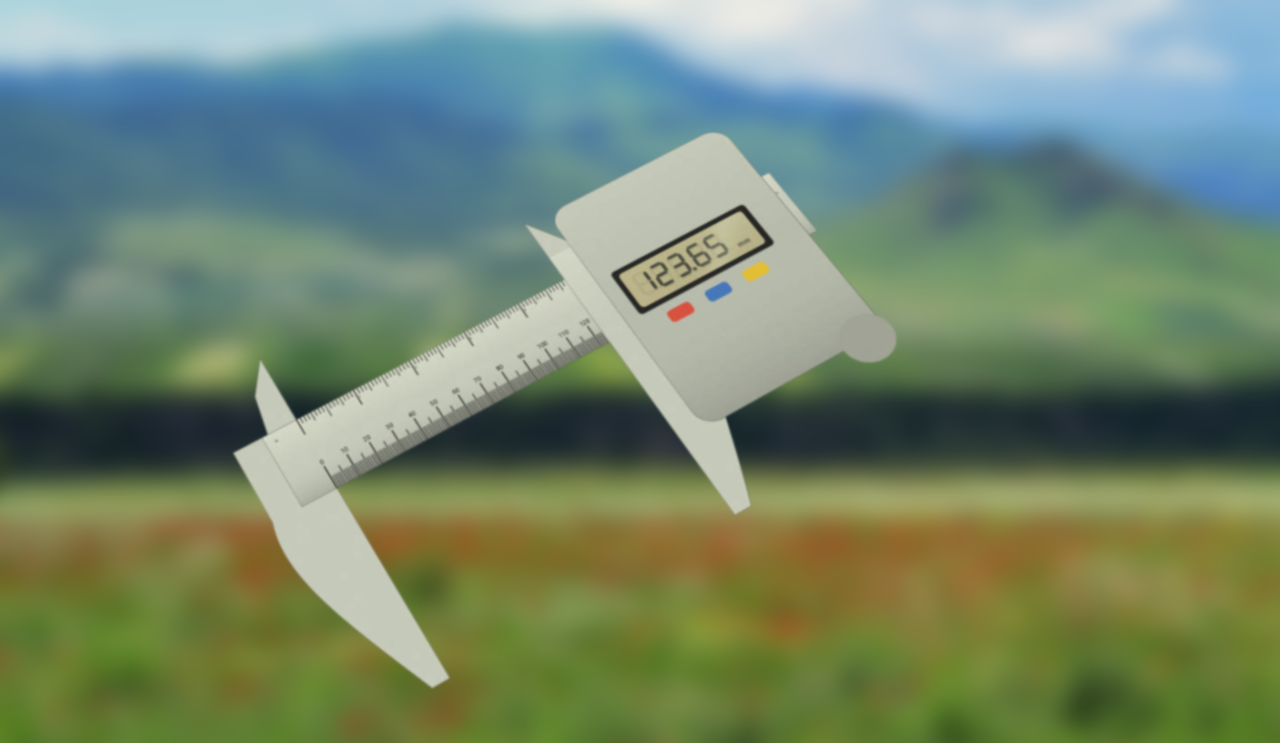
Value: 123.65,mm
